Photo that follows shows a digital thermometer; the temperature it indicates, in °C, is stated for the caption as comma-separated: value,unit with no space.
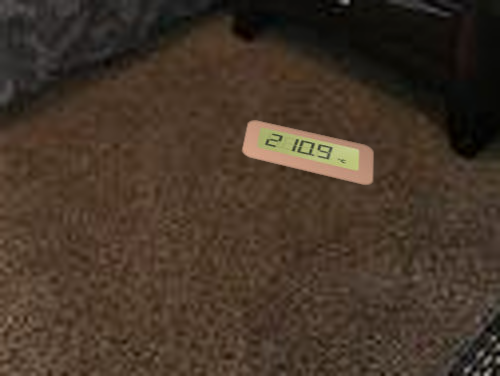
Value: 210.9,°C
